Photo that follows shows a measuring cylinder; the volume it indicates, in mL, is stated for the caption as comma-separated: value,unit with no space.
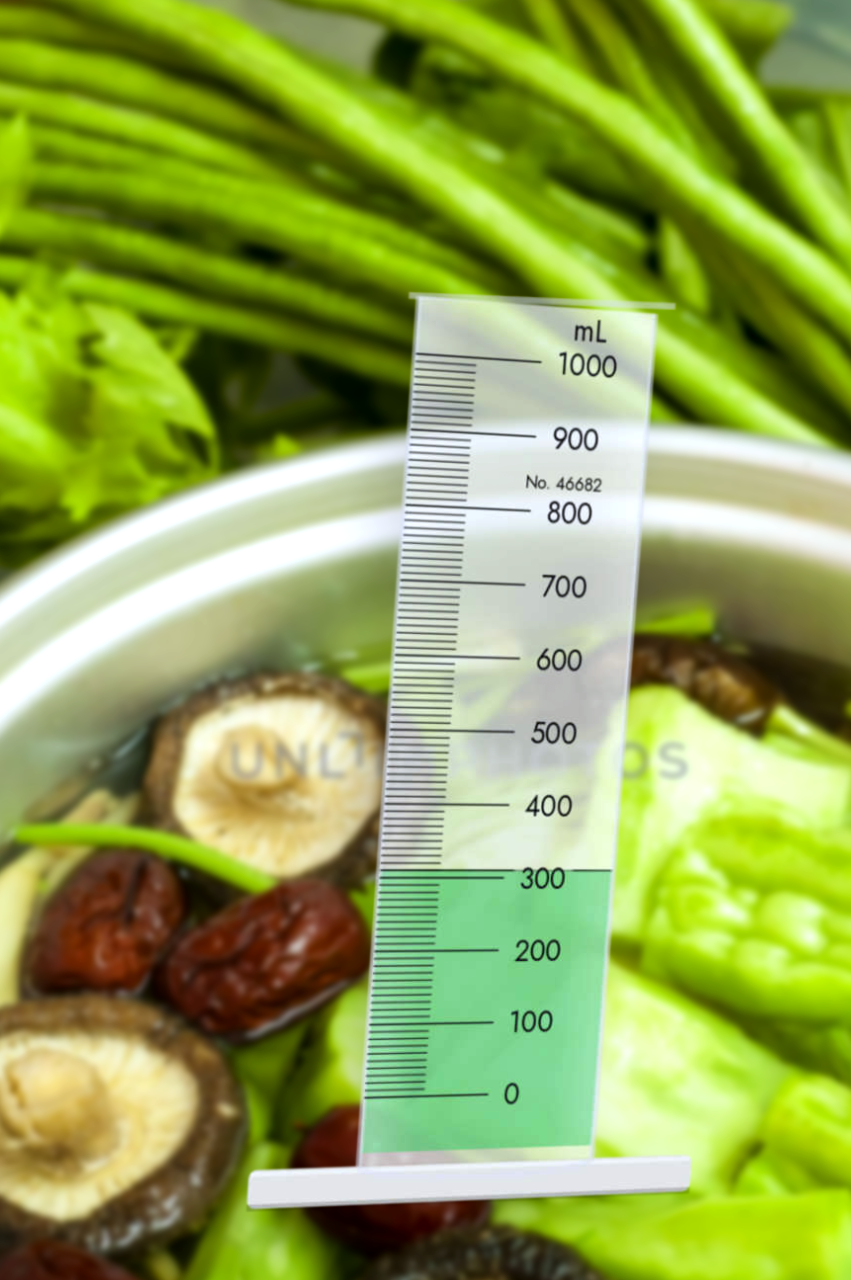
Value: 310,mL
